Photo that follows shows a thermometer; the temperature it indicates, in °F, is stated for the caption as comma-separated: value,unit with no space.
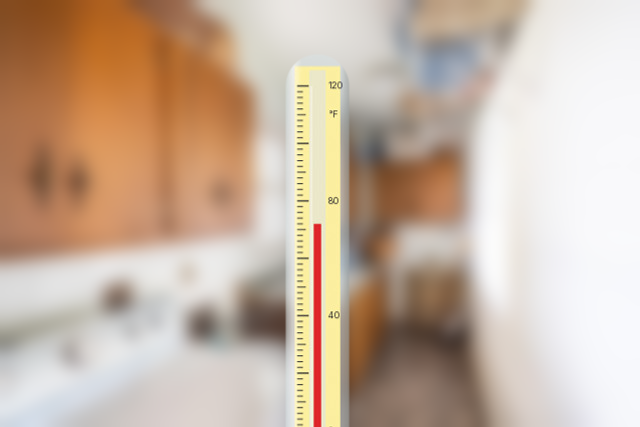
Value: 72,°F
